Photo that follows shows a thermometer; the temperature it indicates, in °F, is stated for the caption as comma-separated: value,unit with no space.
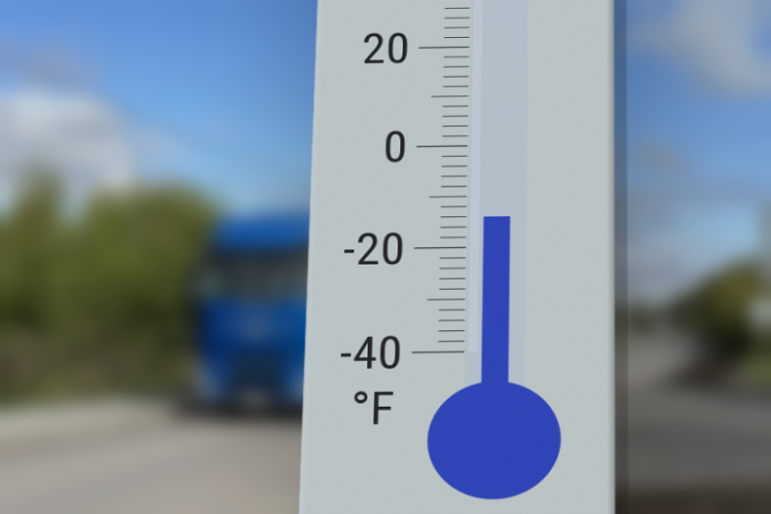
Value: -14,°F
